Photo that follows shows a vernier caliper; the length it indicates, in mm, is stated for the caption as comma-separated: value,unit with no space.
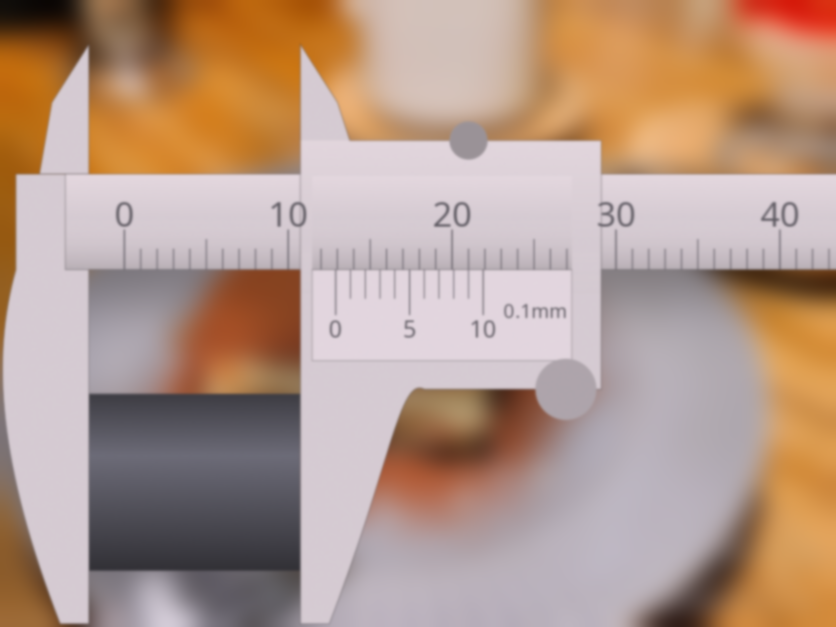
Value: 12.9,mm
